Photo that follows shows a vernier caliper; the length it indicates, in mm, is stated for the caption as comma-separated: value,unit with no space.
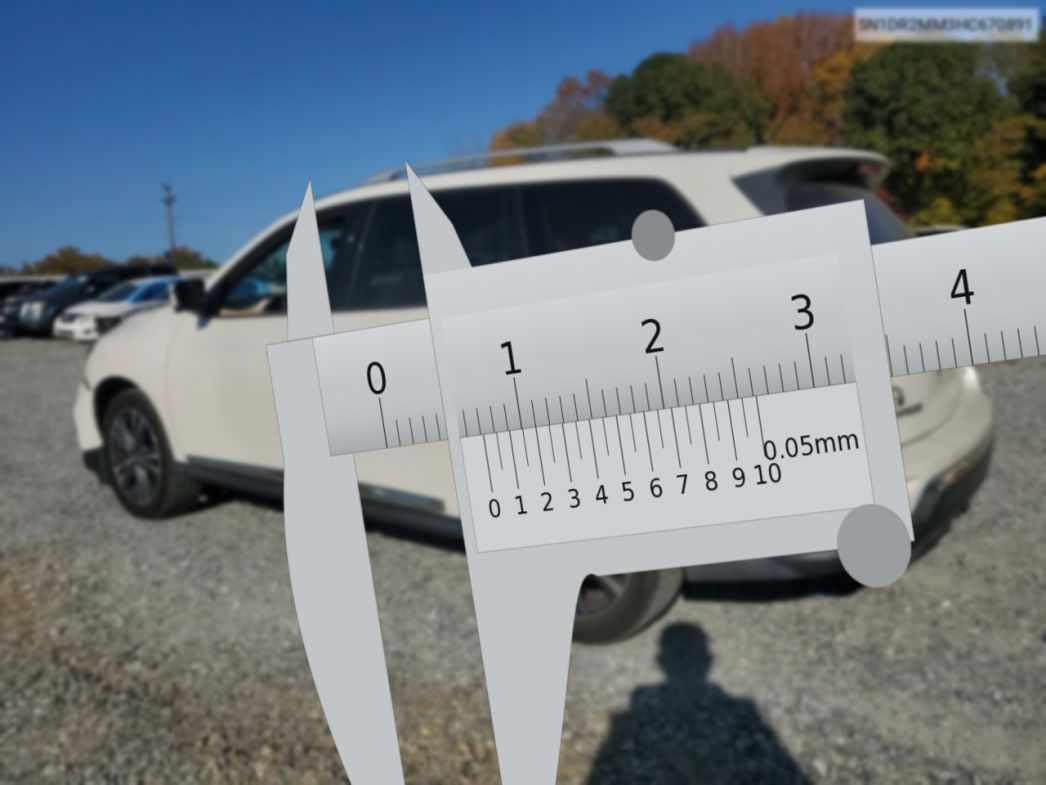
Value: 7.2,mm
